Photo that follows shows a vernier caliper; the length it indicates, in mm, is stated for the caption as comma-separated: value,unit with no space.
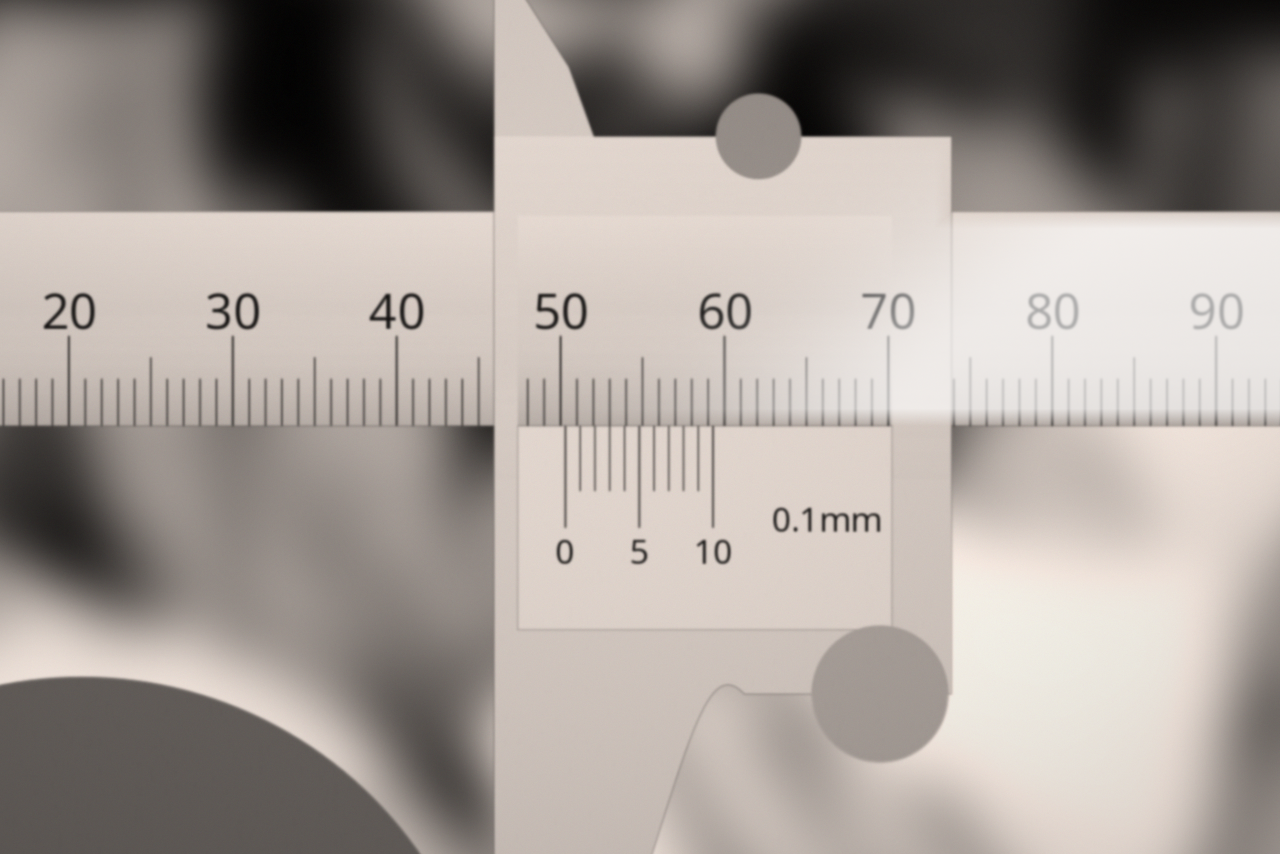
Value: 50.3,mm
